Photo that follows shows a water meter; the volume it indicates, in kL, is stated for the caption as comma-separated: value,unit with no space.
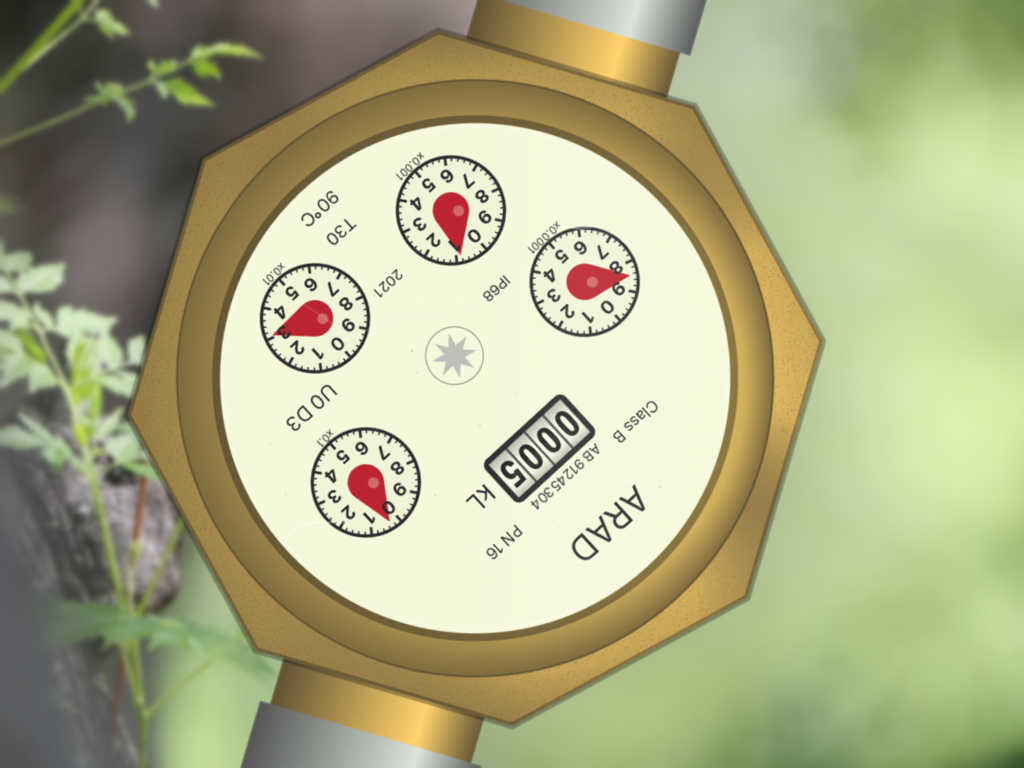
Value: 5.0308,kL
